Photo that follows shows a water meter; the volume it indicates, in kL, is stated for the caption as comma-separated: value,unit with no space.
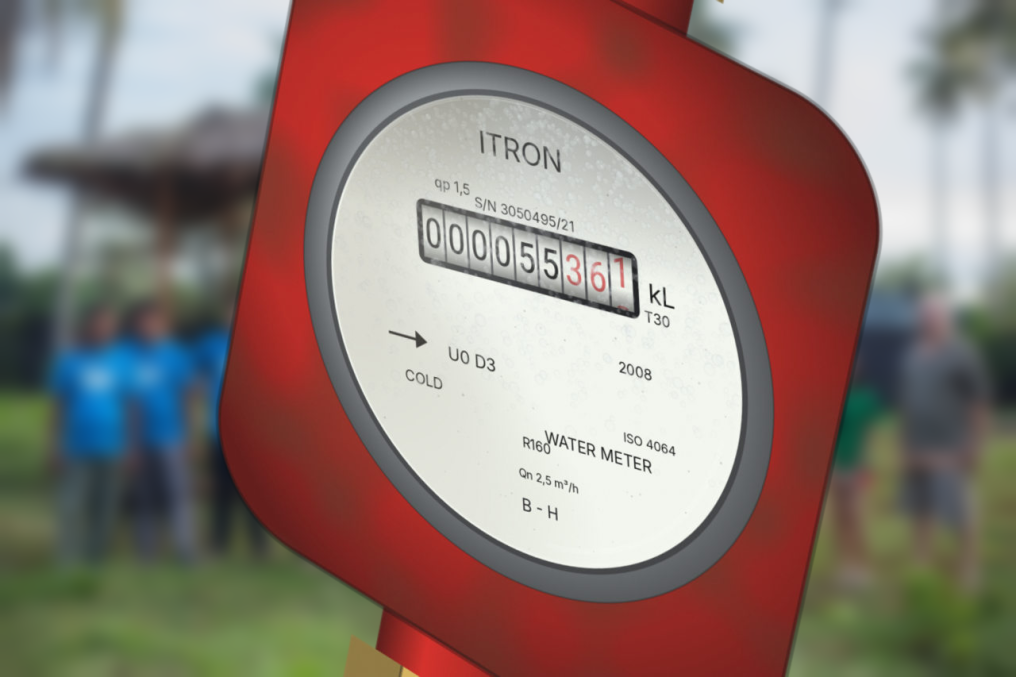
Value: 55.361,kL
